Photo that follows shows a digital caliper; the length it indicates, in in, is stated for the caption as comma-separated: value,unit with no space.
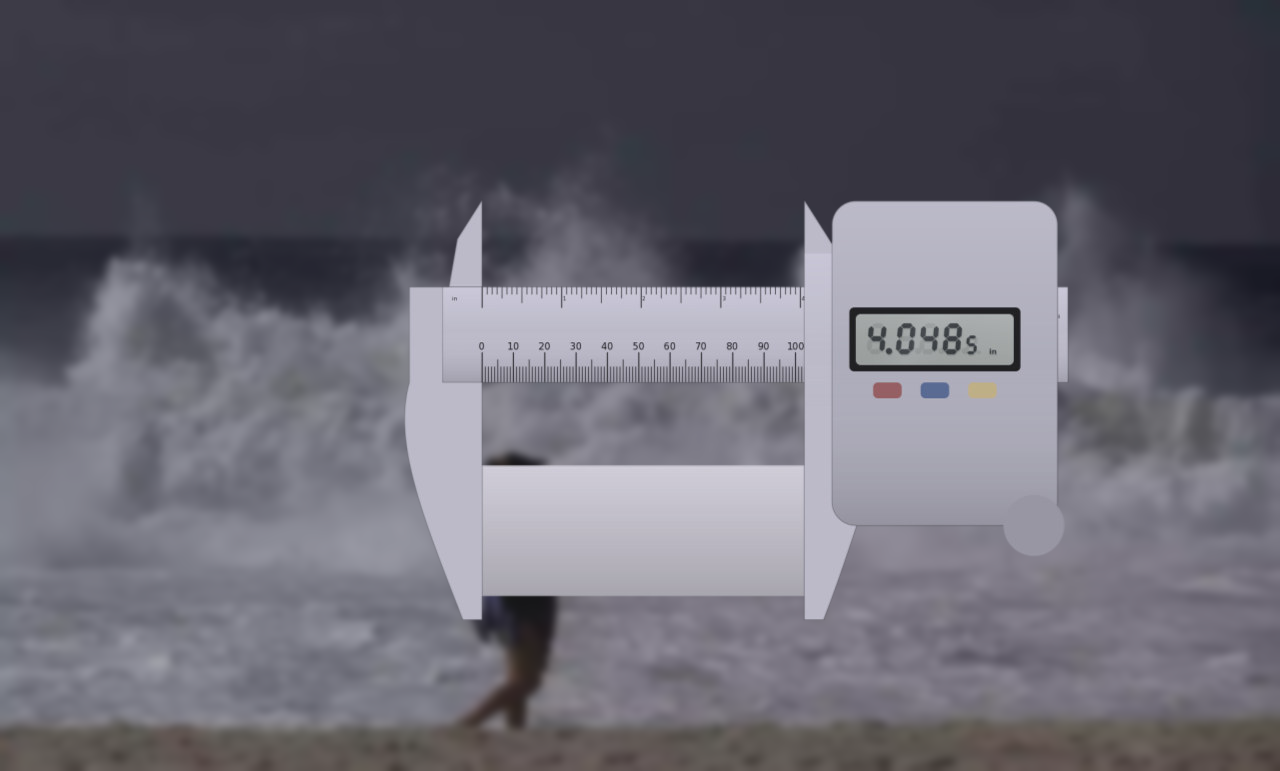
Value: 4.0485,in
